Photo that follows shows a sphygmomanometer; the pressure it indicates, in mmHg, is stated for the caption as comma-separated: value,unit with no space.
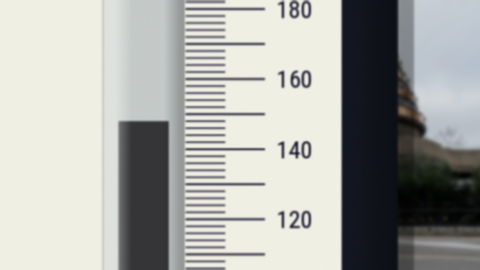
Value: 148,mmHg
